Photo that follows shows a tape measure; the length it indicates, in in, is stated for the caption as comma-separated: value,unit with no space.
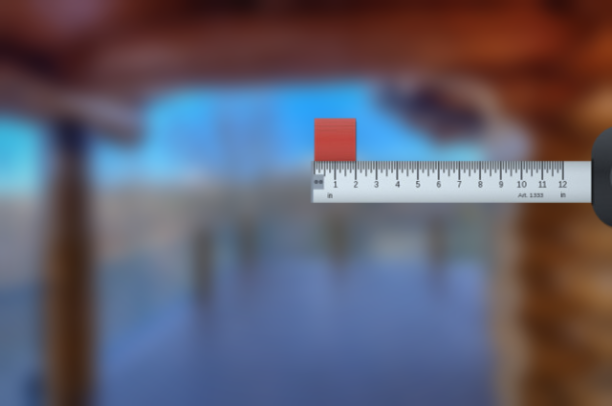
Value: 2,in
